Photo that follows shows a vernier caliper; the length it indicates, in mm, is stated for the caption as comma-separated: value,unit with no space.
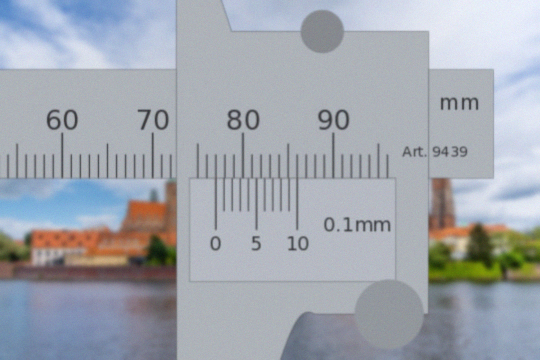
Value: 77.0,mm
